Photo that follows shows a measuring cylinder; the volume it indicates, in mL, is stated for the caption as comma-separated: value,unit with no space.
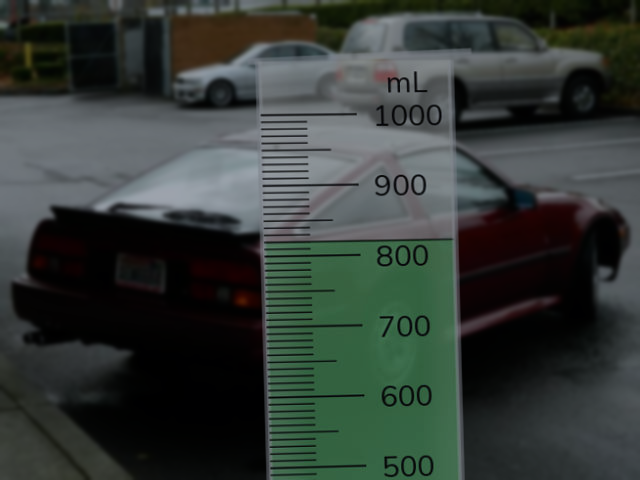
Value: 820,mL
